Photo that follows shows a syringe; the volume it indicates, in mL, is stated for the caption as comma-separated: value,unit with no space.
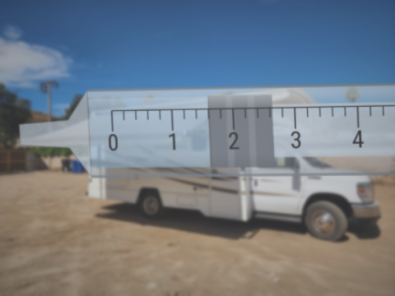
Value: 1.6,mL
